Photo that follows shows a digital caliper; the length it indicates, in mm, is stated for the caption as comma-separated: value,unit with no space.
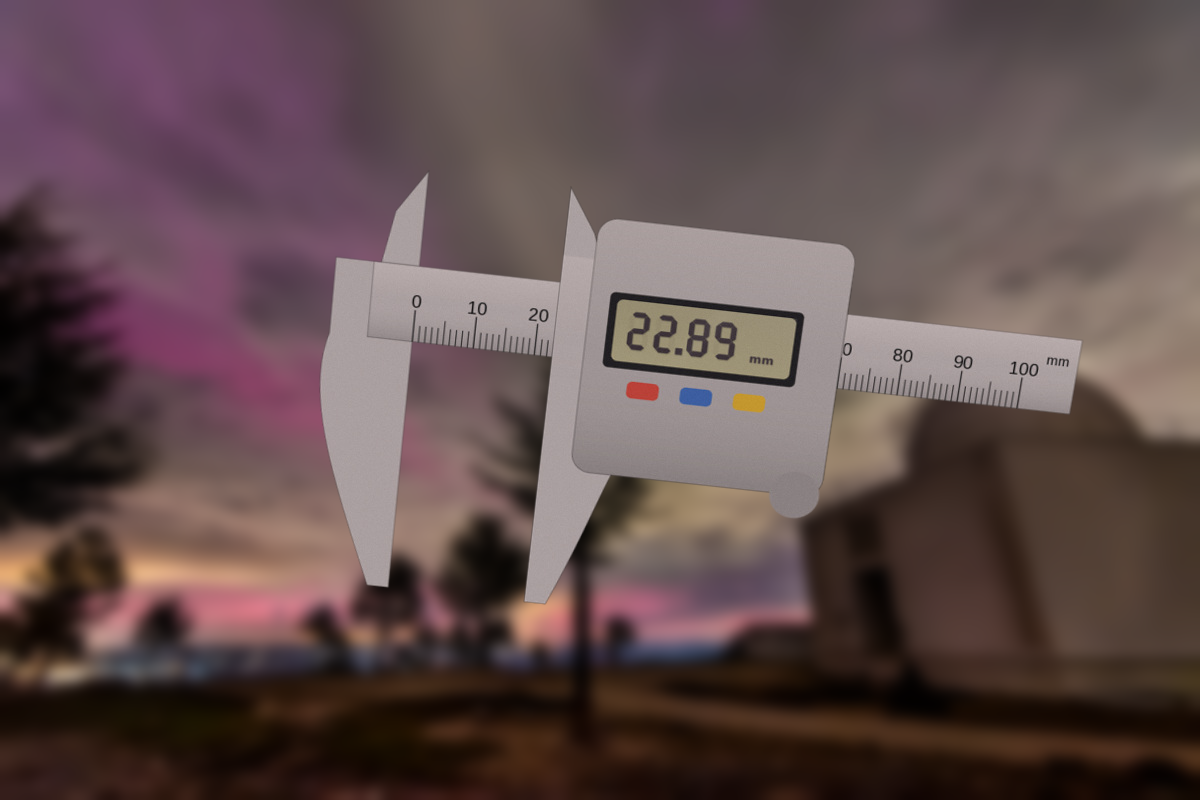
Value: 22.89,mm
